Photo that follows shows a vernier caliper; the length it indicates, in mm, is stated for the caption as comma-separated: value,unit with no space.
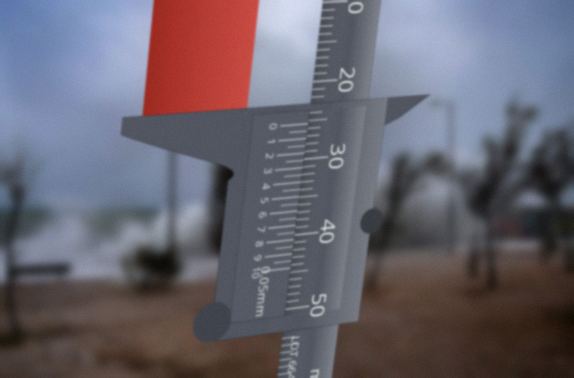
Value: 25.4,mm
